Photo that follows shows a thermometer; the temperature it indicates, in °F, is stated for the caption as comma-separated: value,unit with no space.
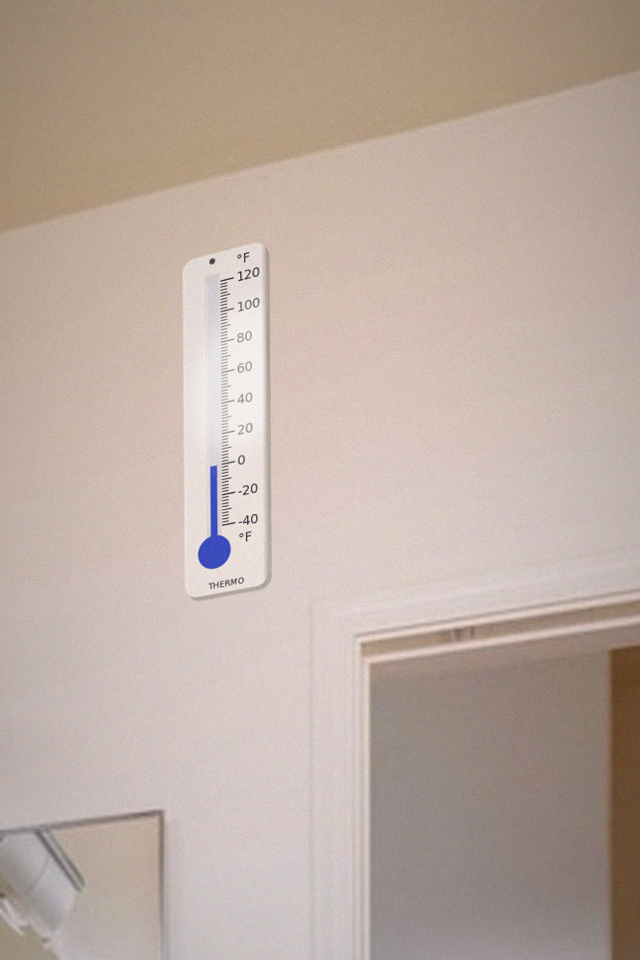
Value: 0,°F
